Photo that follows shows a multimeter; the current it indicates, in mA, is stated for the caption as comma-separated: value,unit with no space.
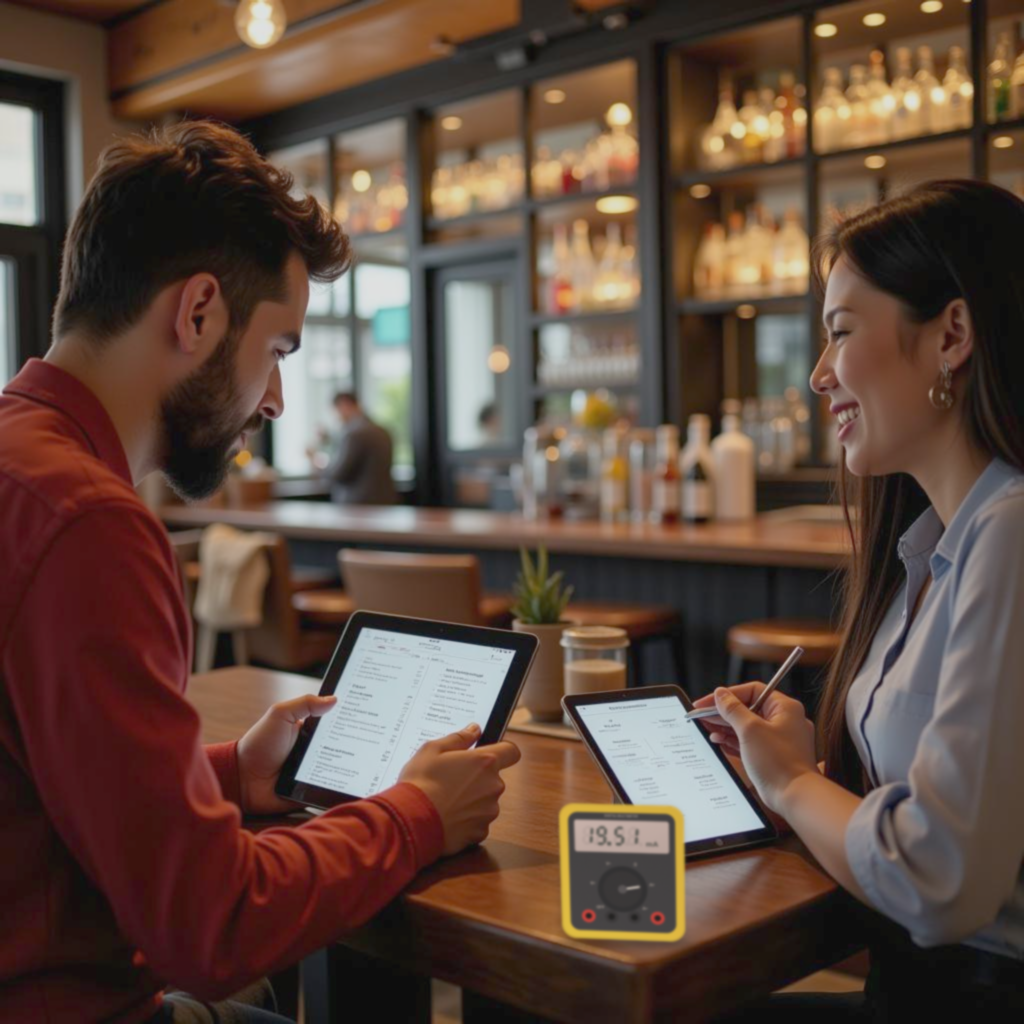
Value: 19.51,mA
